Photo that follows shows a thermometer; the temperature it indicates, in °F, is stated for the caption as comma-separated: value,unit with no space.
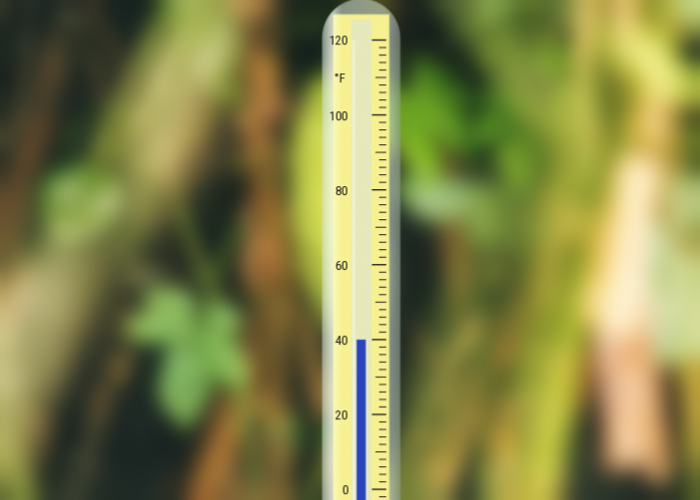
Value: 40,°F
